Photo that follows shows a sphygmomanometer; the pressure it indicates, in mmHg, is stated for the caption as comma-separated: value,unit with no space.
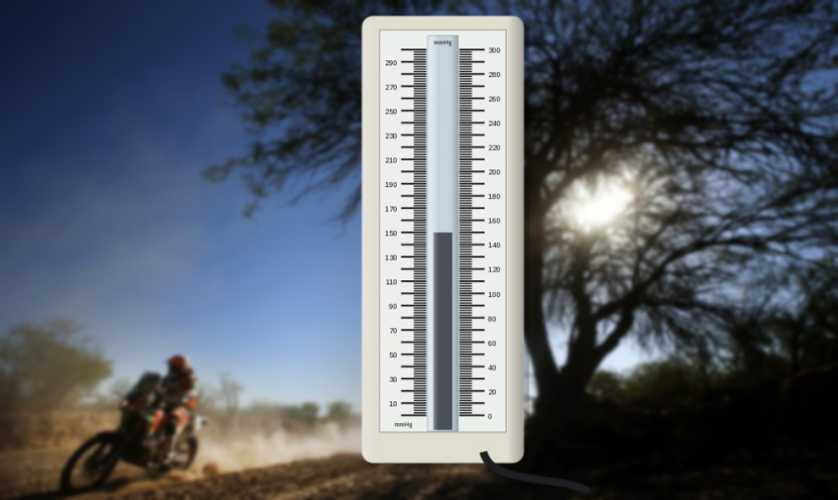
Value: 150,mmHg
